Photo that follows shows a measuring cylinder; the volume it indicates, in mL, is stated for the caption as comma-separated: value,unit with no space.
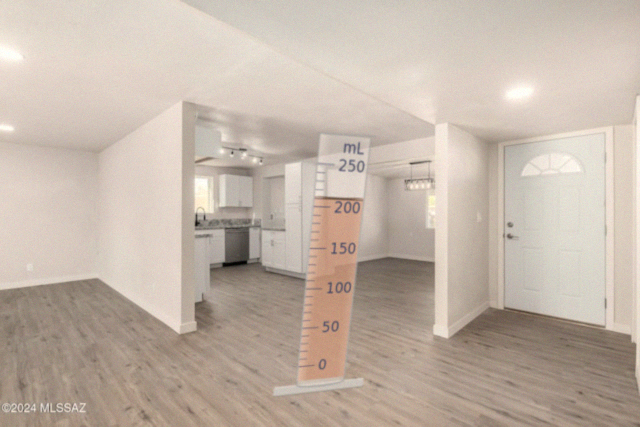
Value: 210,mL
